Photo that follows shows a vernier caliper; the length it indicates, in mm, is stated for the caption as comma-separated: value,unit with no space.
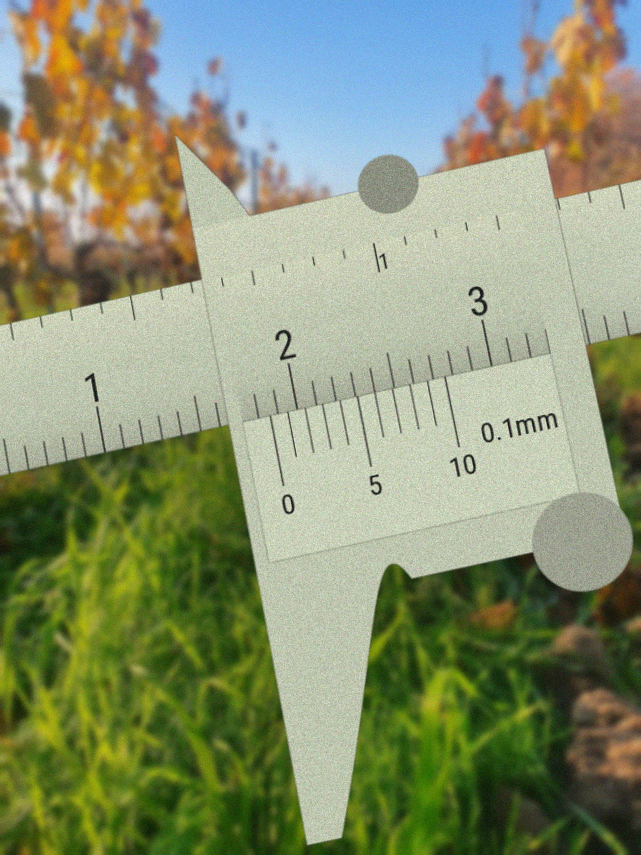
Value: 18.6,mm
